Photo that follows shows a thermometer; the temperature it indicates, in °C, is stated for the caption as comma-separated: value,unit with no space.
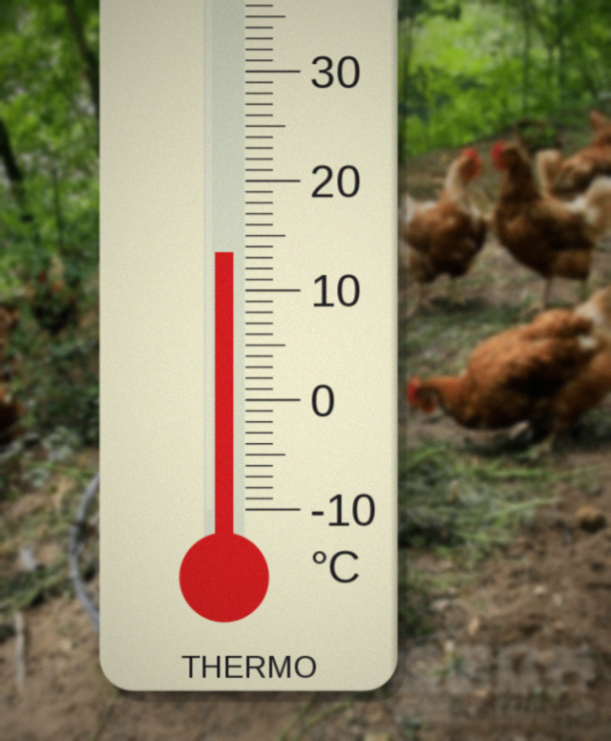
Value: 13.5,°C
